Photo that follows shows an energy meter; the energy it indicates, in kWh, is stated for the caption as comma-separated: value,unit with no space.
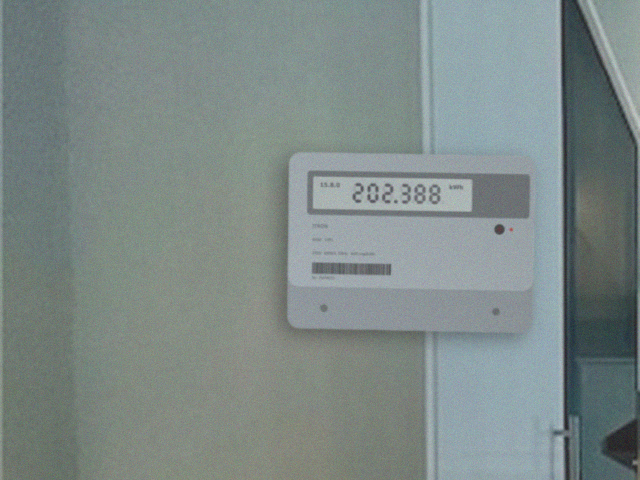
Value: 202.388,kWh
